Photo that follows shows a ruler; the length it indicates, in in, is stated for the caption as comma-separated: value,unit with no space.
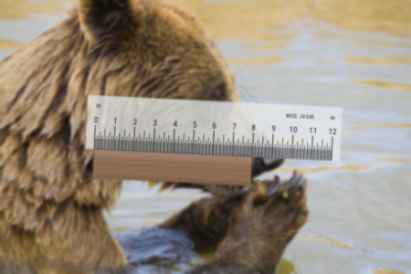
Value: 8,in
